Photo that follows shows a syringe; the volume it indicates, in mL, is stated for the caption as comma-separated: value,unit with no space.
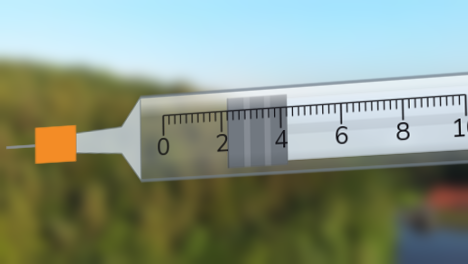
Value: 2.2,mL
